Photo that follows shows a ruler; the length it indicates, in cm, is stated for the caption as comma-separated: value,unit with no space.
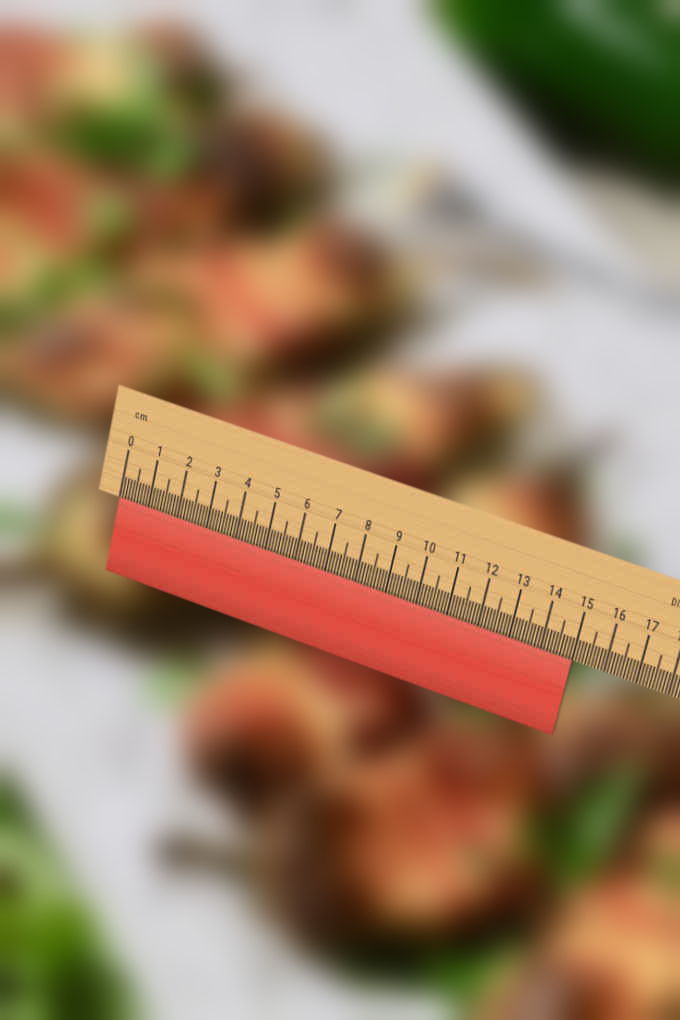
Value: 15,cm
